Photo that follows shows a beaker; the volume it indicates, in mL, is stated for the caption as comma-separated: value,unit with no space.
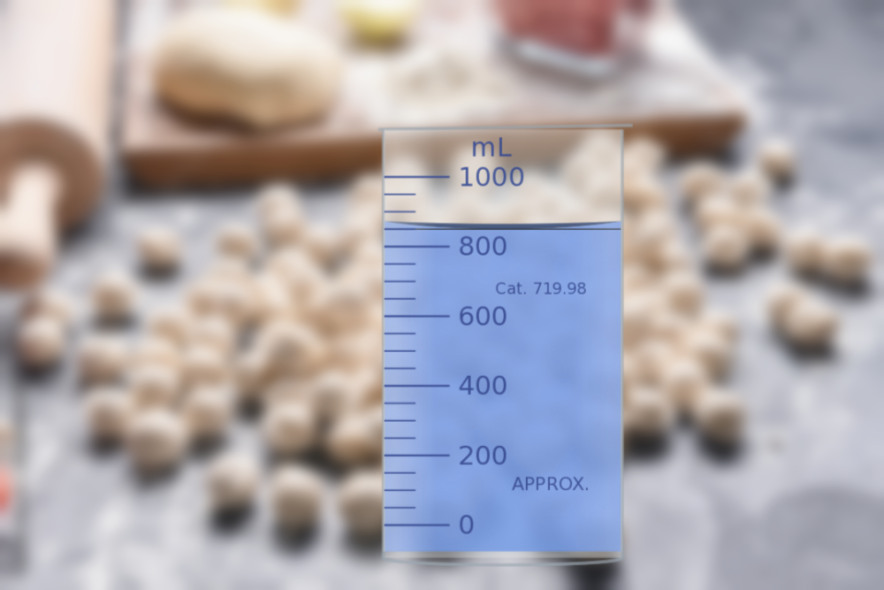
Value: 850,mL
